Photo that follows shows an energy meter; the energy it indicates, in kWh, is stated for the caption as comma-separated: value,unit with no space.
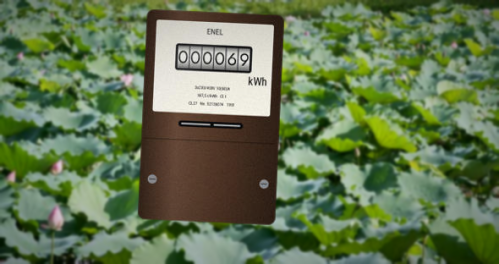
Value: 69,kWh
